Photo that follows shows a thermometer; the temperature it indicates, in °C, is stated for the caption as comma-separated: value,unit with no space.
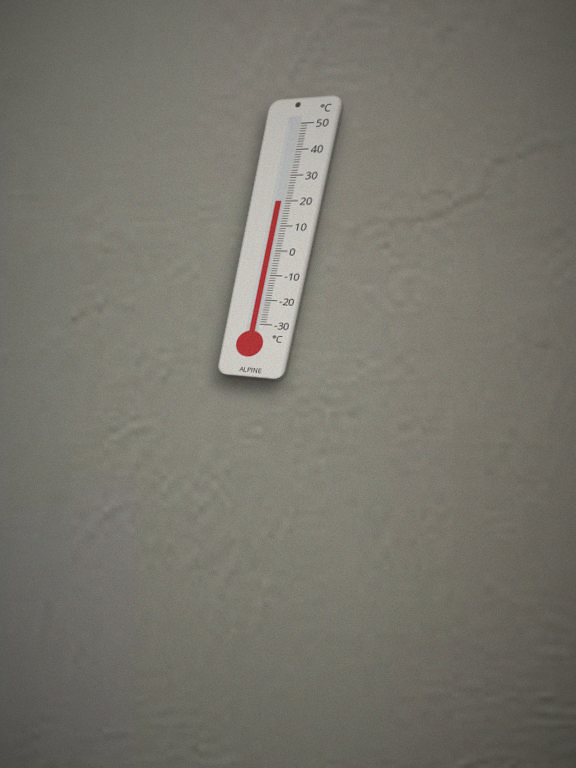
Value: 20,°C
